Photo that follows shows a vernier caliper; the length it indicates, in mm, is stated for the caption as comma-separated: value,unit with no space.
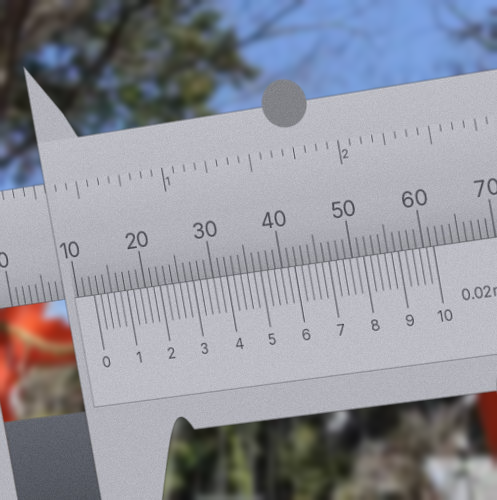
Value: 12.4,mm
